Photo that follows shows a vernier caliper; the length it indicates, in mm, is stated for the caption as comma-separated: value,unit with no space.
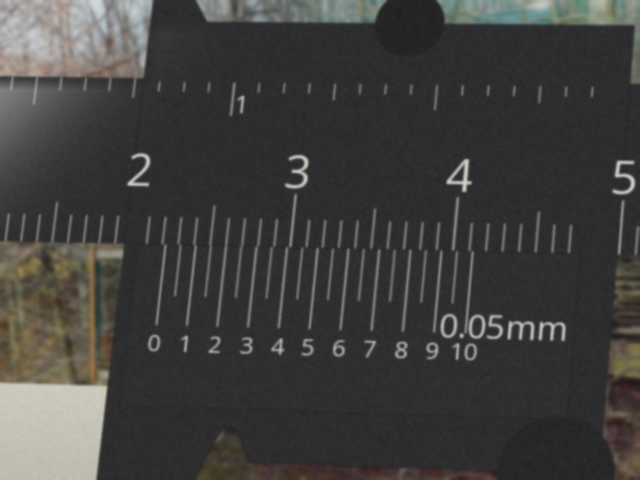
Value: 22.2,mm
